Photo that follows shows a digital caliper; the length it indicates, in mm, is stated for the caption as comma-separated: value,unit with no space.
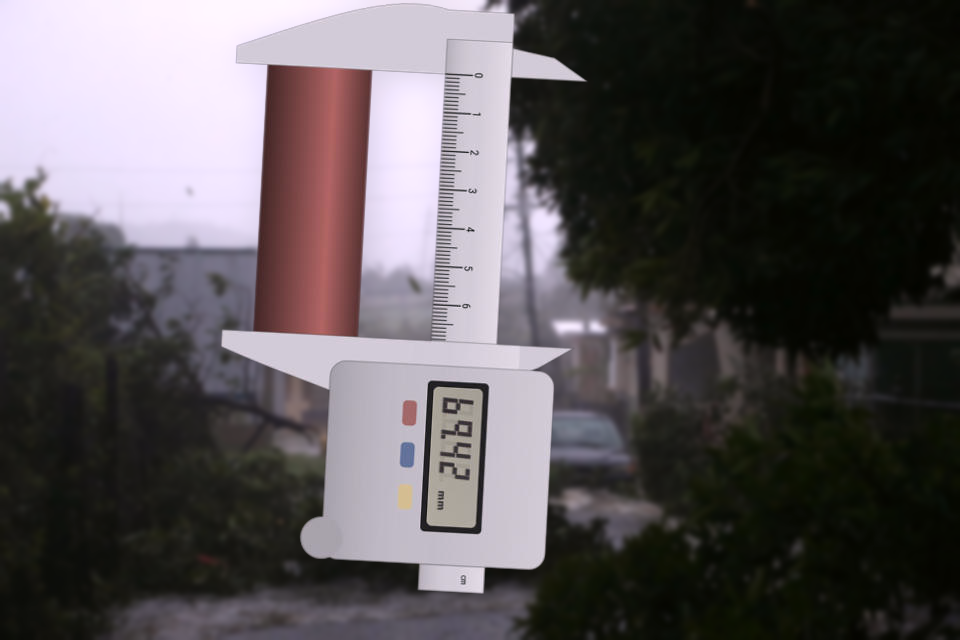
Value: 69.42,mm
